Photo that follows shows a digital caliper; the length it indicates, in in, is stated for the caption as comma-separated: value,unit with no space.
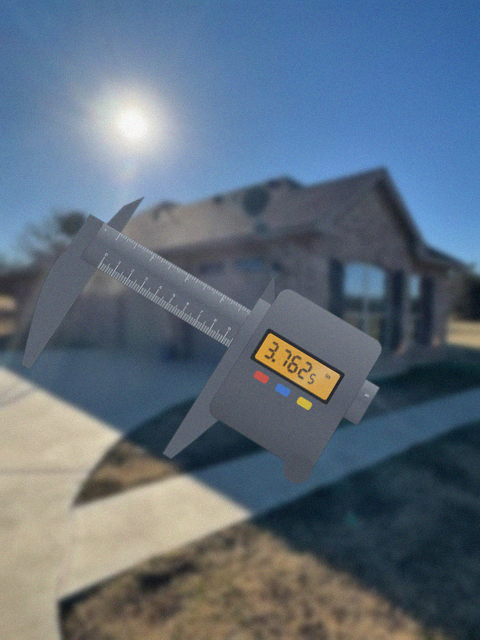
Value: 3.7625,in
